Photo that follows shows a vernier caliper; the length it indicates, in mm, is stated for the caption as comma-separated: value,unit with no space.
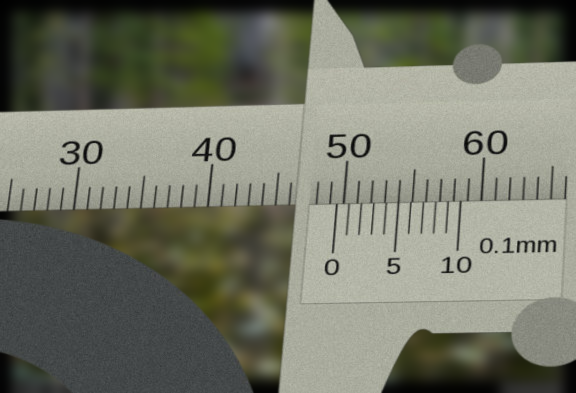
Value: 49.5,mm
